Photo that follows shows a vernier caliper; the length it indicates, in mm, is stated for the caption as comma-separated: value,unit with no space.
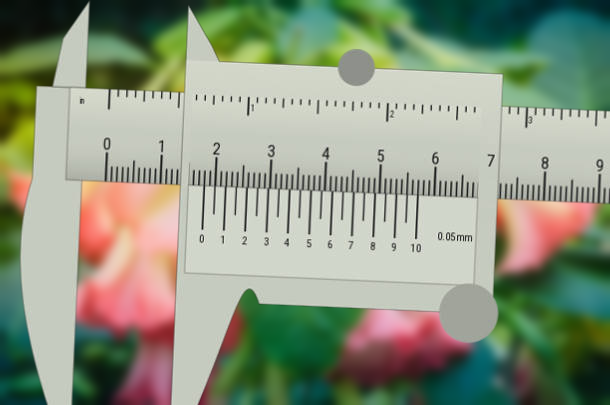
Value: 18.0,mm
